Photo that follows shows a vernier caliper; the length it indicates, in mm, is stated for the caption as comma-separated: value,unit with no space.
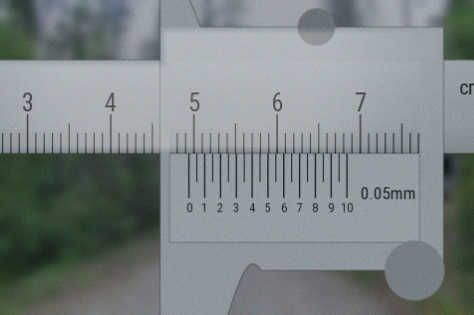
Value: 49.4,mm
